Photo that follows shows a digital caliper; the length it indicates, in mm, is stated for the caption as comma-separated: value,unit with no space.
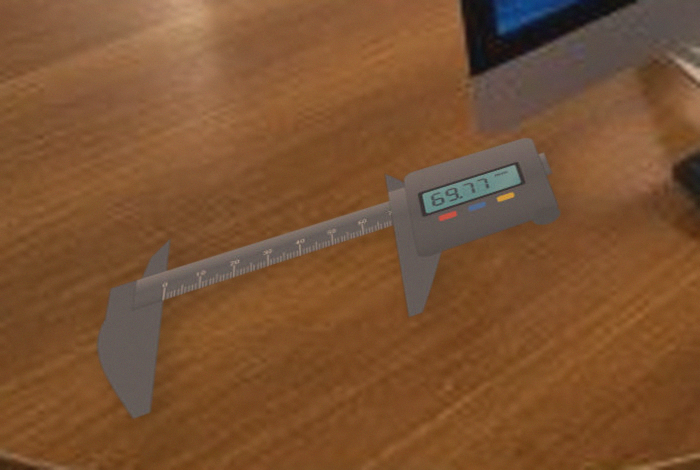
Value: 69.77,mm
